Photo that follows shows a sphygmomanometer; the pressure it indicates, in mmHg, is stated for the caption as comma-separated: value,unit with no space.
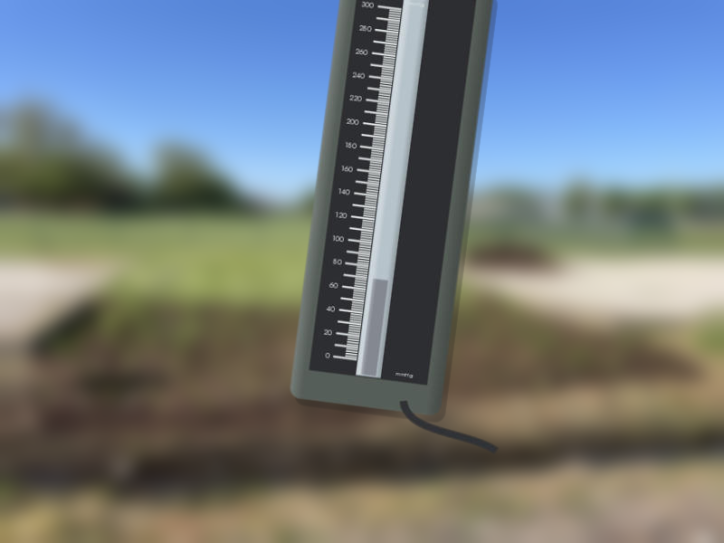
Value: 70,mmHg
